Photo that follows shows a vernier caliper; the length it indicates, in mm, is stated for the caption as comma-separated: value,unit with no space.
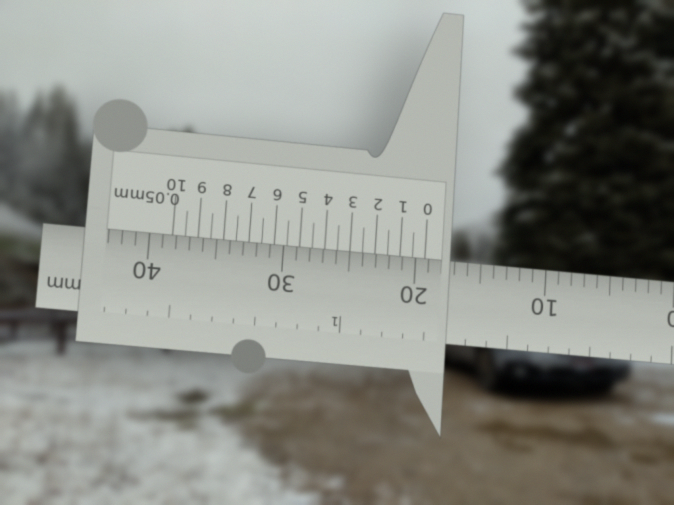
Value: 19.3,mm
